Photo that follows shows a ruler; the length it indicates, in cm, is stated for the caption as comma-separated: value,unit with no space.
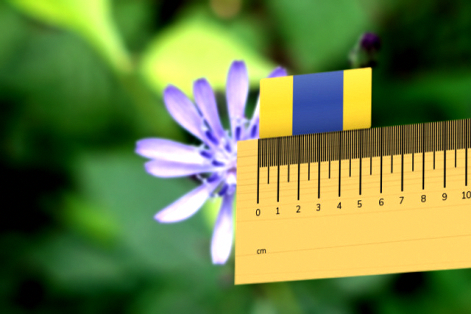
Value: 5.5,cm
